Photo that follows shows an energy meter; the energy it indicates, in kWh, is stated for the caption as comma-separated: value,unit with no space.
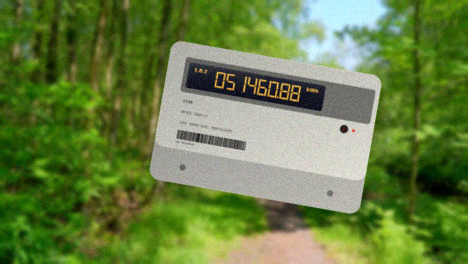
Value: 51460.88,kWh
